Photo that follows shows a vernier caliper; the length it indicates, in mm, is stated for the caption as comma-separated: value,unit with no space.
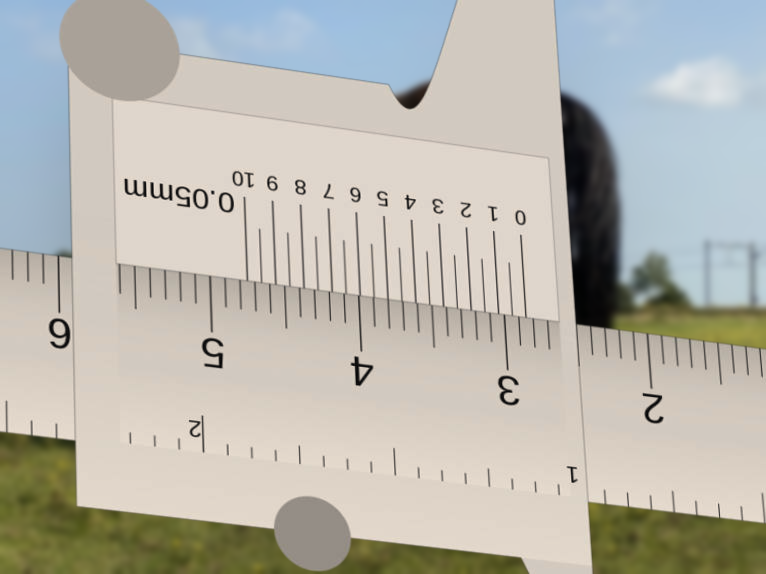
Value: 28.5,mm
